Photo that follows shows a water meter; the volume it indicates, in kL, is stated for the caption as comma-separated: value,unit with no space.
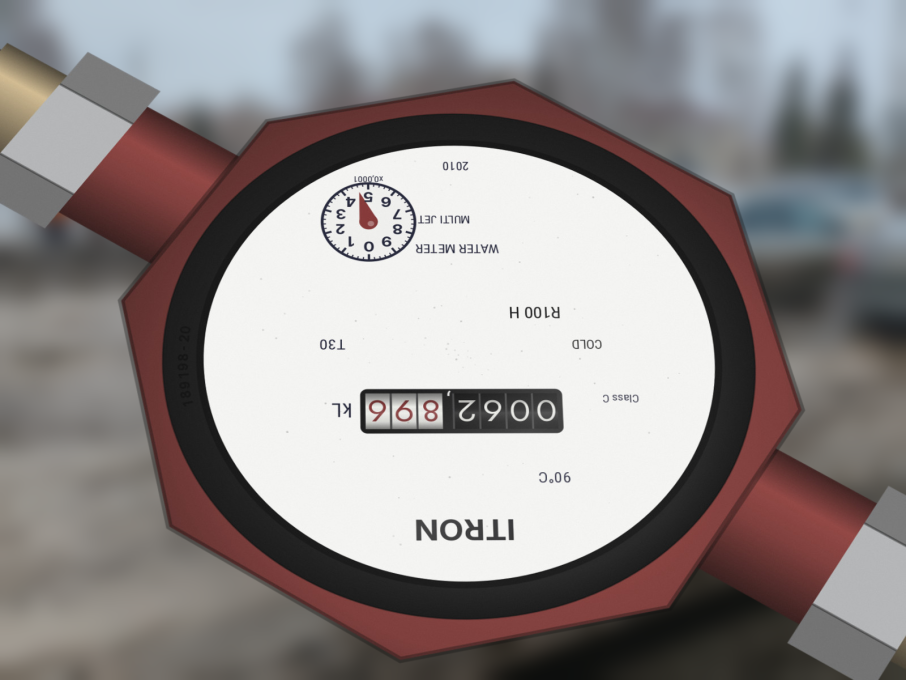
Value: 62.8964,kL
